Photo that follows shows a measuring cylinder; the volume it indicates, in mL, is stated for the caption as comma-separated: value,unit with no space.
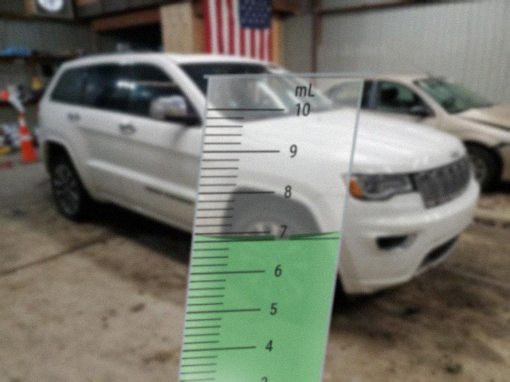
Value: 6.8,mL
